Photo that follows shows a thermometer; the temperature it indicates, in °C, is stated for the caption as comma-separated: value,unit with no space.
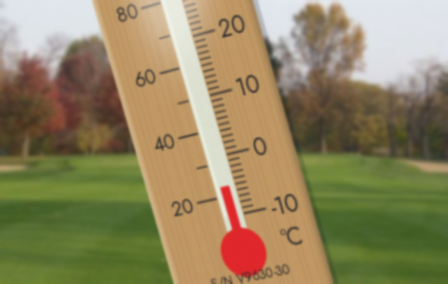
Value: -5,°C
